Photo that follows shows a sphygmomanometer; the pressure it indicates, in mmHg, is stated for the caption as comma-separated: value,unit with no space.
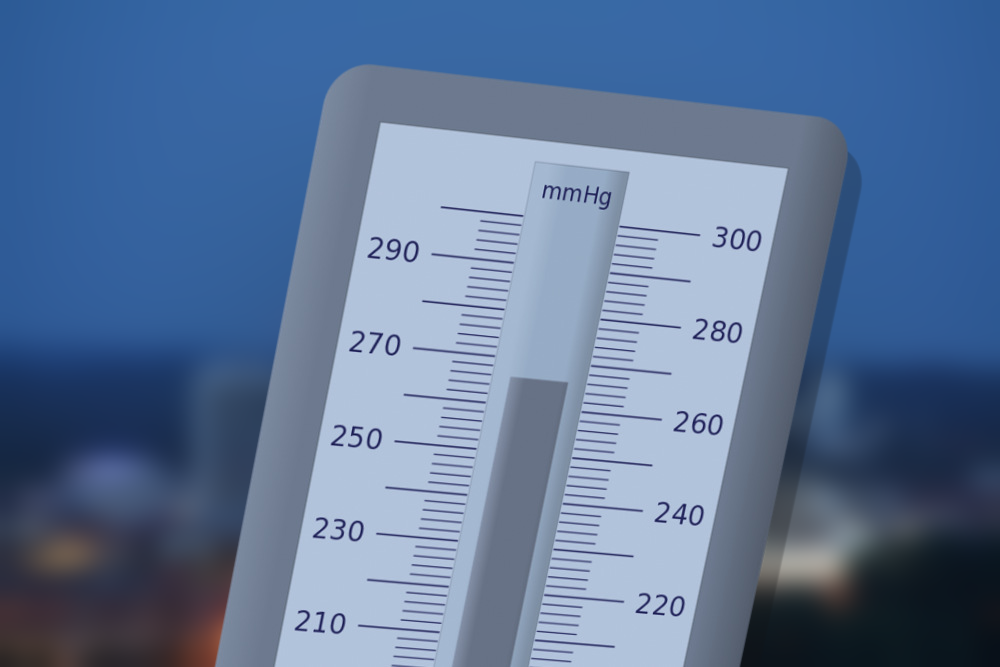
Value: 266,mmHg
